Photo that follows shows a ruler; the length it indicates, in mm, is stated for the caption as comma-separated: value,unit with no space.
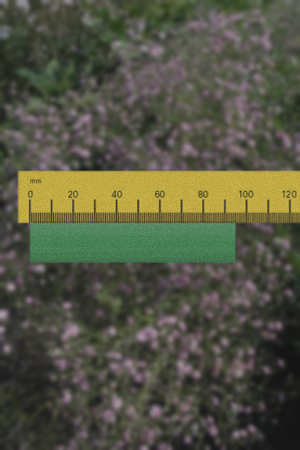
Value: 95,mm
